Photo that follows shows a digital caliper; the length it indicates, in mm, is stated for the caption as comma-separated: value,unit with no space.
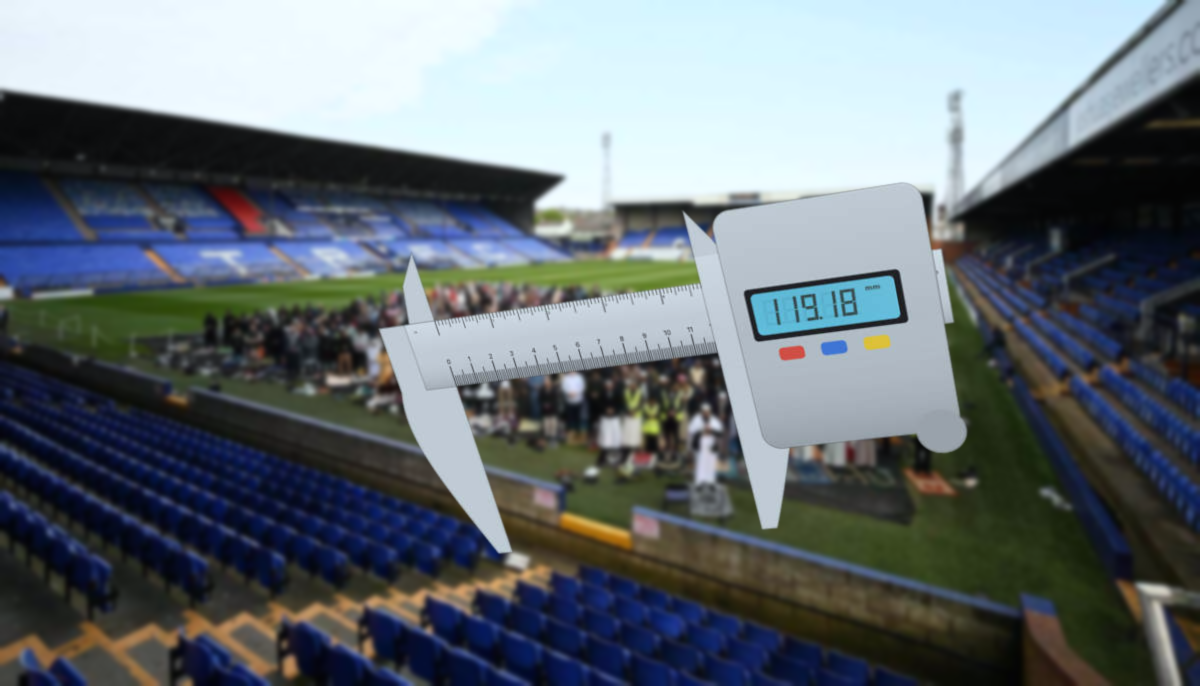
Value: 119.18,mm
